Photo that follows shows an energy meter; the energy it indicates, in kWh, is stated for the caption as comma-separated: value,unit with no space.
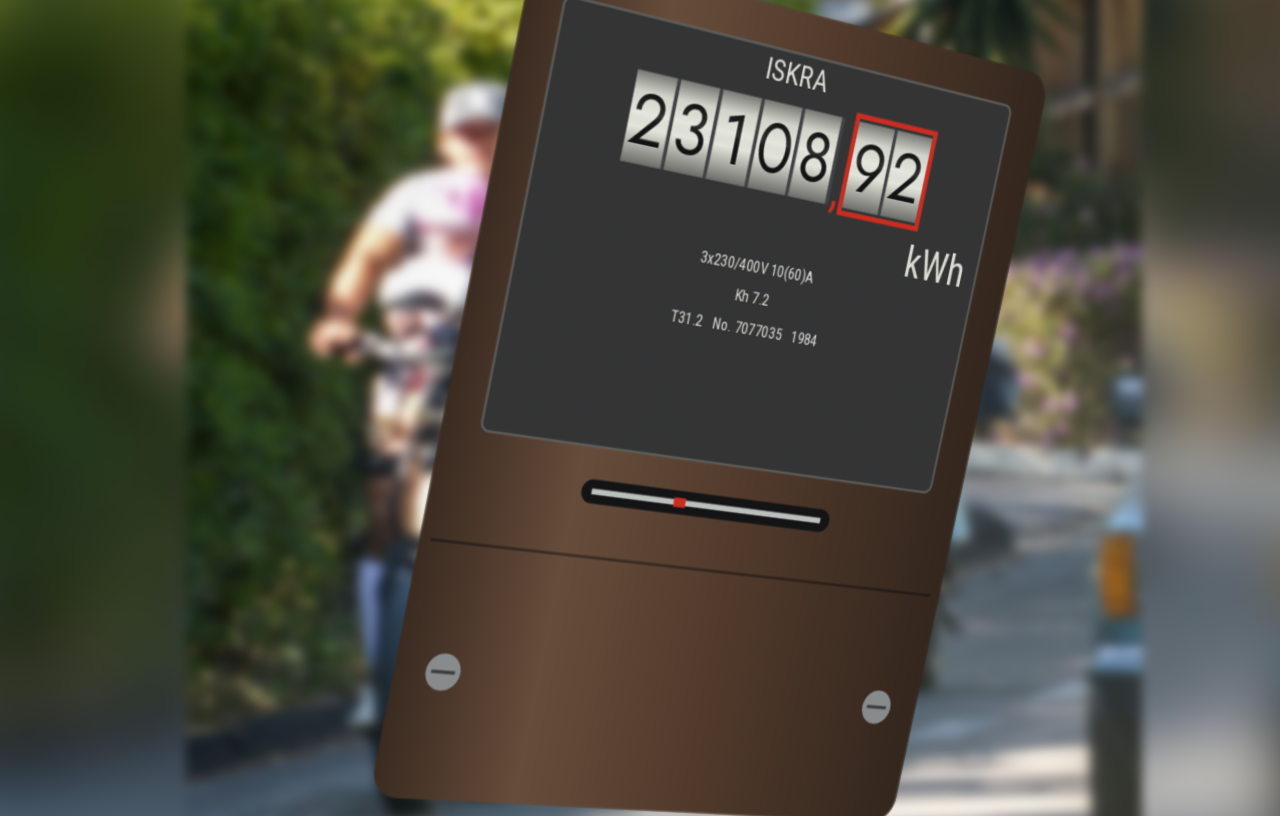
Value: 23108.92,kWh
